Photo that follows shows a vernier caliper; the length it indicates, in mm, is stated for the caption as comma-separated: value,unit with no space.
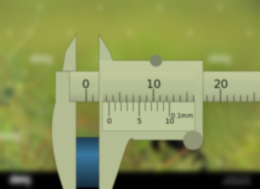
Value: 3.4,mm
